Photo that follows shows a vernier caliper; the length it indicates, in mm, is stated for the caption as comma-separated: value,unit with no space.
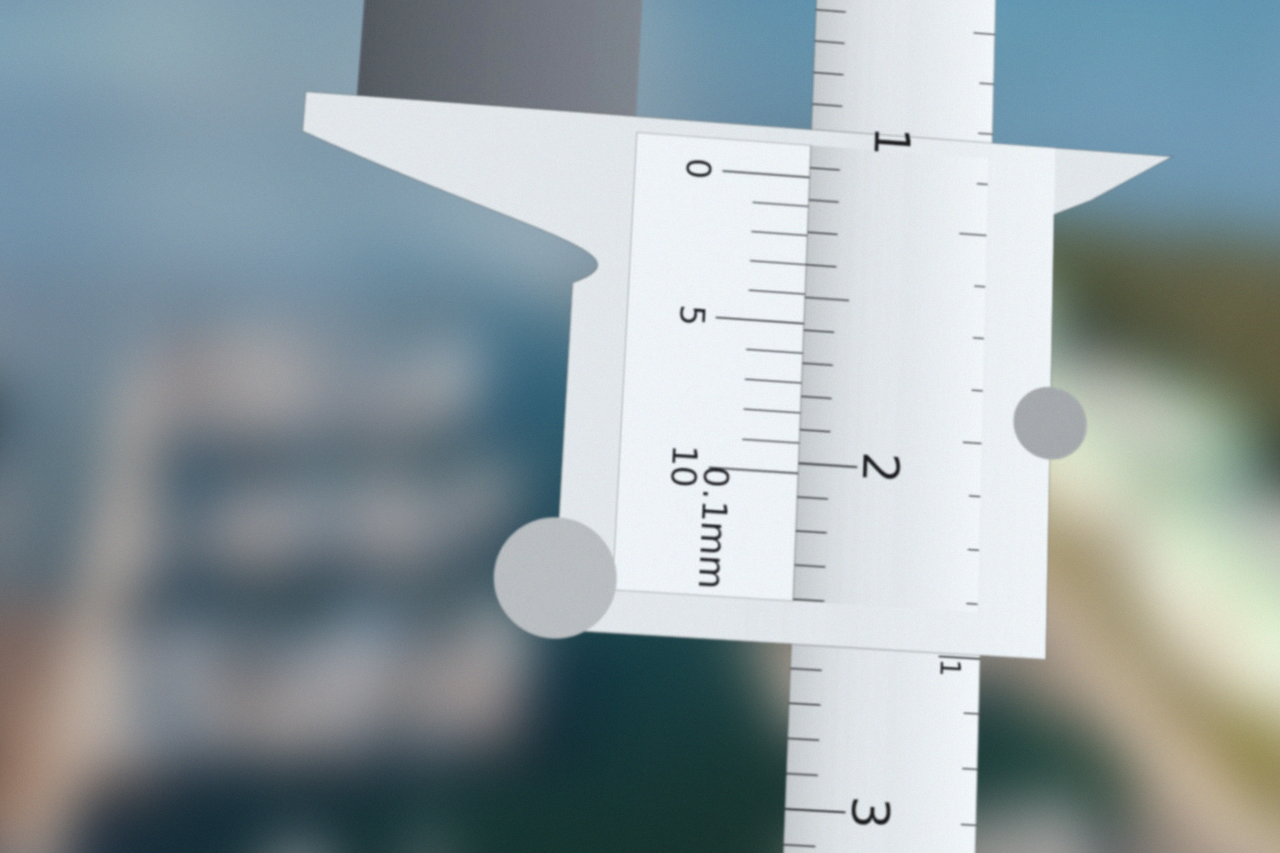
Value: 11.3,mm
